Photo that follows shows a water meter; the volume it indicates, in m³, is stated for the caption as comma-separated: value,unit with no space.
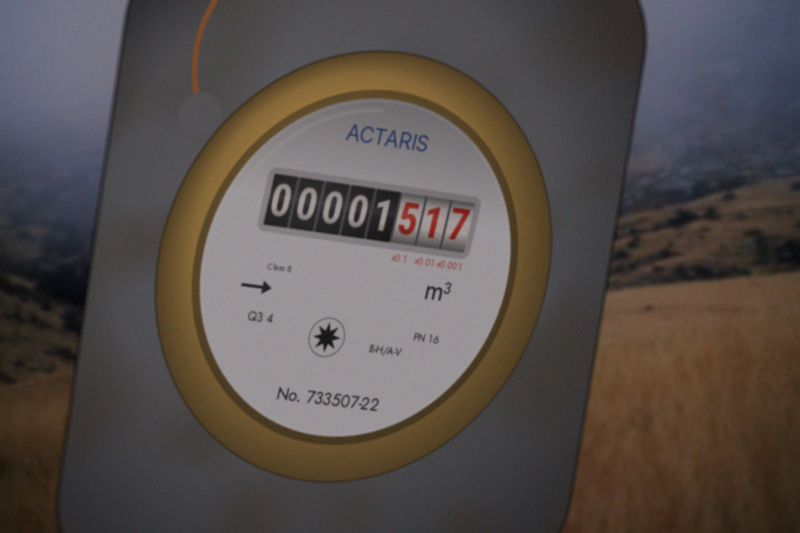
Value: 1.517,m³
